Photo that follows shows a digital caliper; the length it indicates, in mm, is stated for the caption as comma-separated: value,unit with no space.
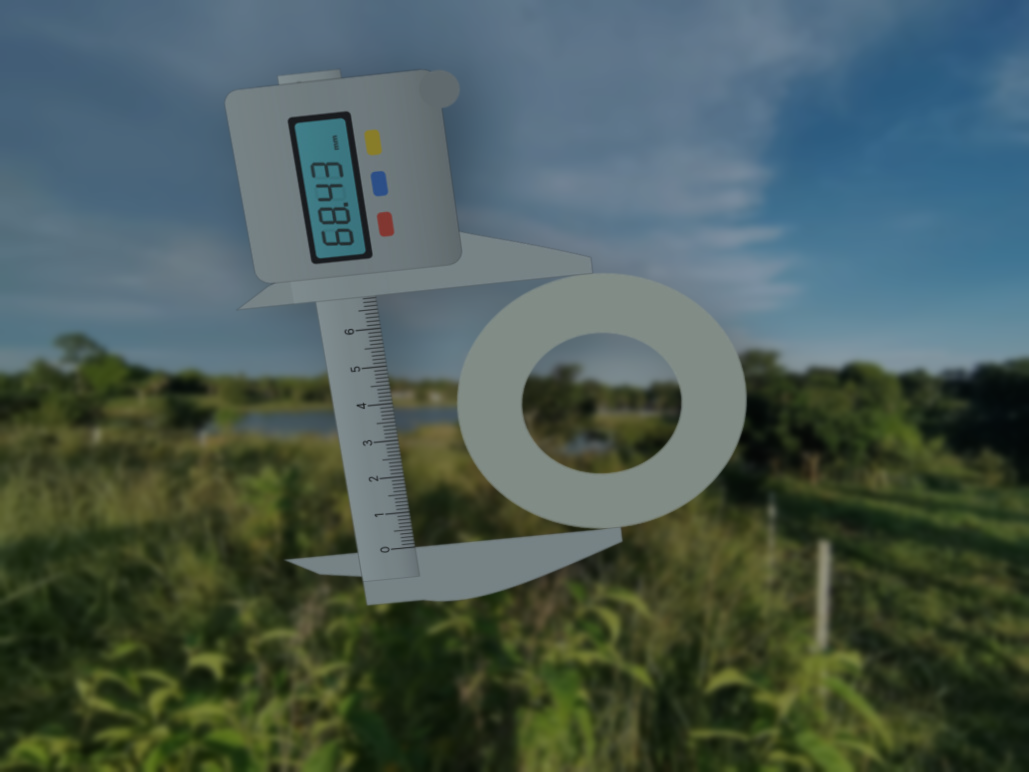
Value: 68.43,mm
